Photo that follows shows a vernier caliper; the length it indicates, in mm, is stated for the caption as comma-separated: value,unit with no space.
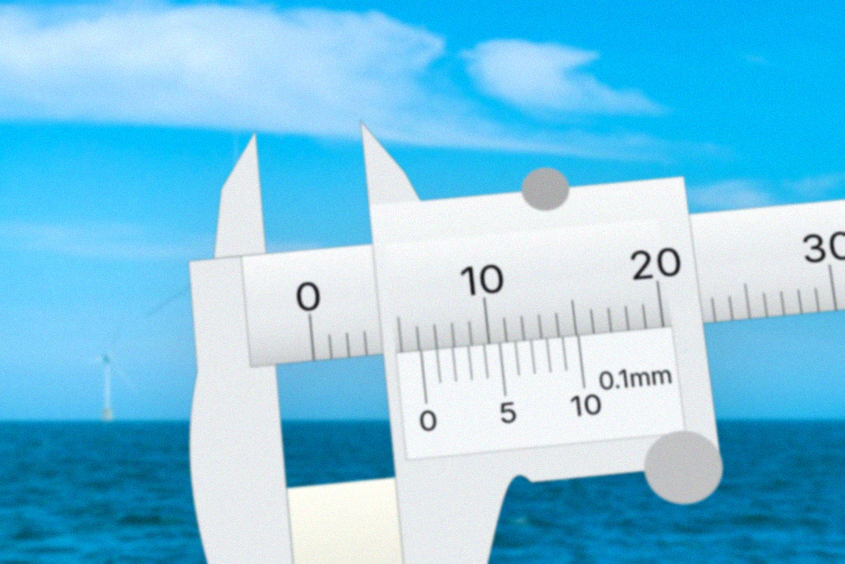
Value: 6.1,mm
